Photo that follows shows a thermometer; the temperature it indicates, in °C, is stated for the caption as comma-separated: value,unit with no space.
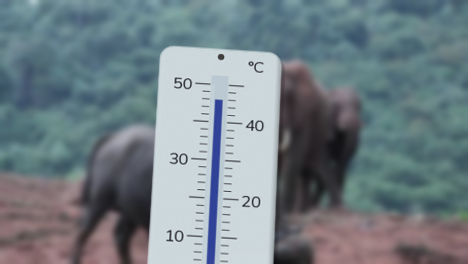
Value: 46,°C
